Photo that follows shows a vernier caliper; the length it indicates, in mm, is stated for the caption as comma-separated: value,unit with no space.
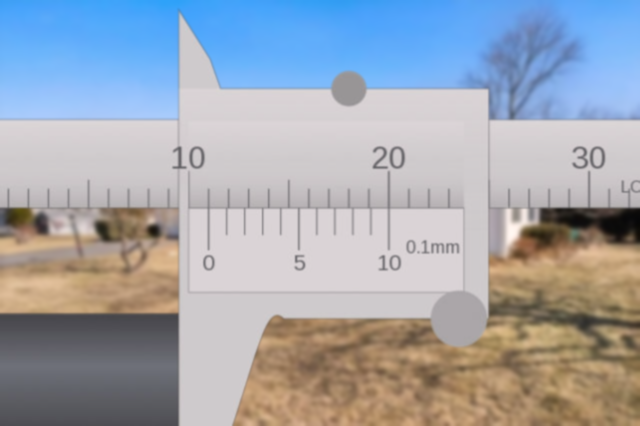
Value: 11.0,mm
